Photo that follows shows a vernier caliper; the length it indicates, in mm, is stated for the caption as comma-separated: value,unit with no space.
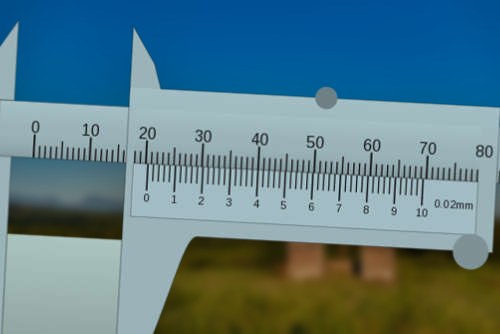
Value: 20.4,mm
